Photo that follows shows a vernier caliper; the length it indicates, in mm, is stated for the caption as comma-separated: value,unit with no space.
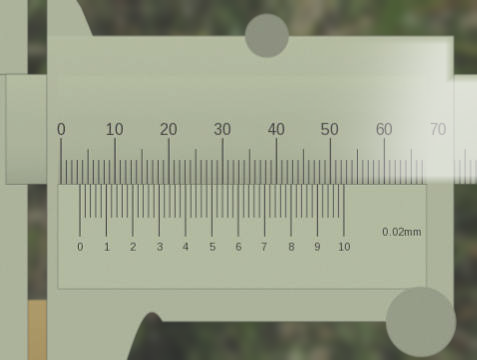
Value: 3.5,mm
